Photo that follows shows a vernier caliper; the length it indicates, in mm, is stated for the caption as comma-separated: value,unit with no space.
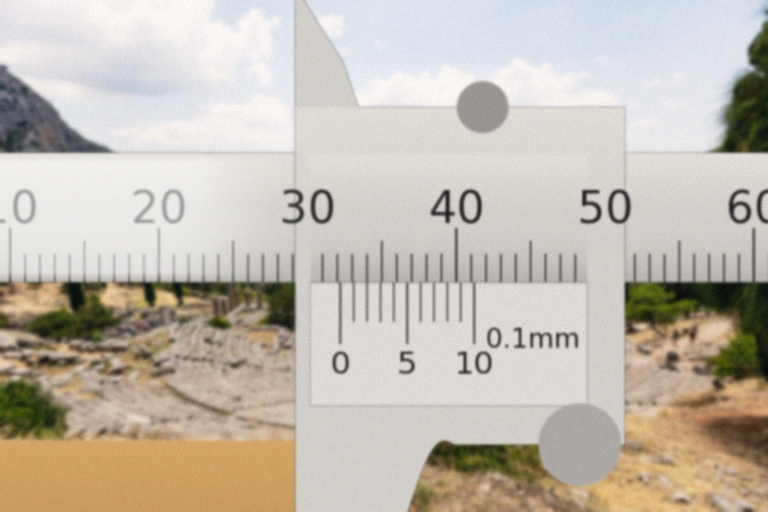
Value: 32.2,mm
